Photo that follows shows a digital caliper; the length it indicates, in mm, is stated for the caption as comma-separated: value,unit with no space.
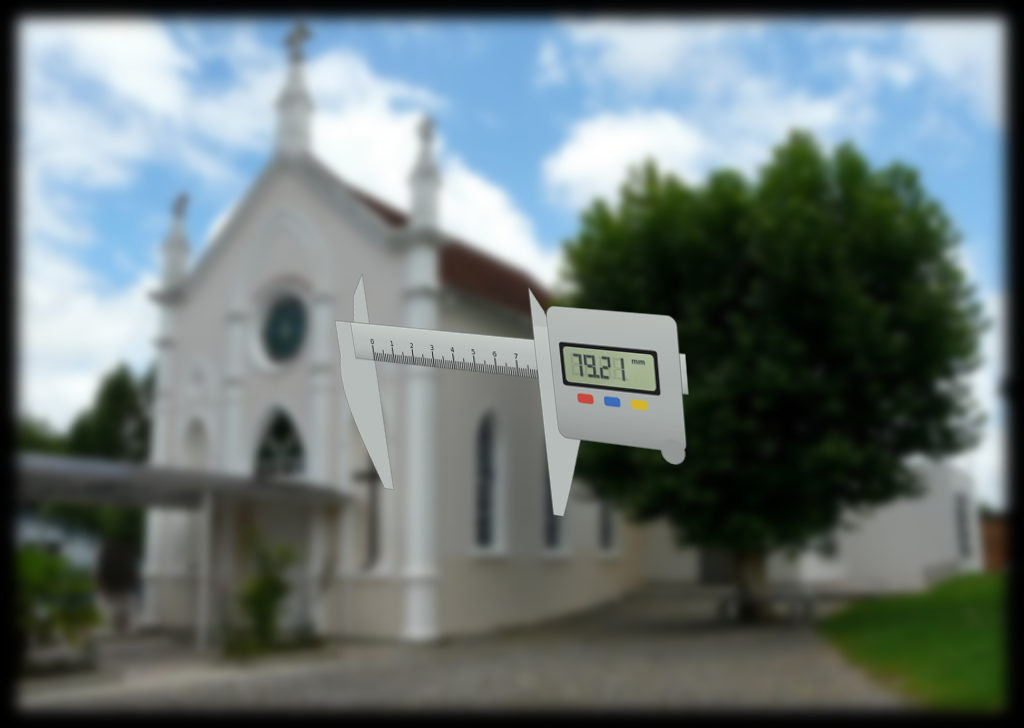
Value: 79.21,mm
